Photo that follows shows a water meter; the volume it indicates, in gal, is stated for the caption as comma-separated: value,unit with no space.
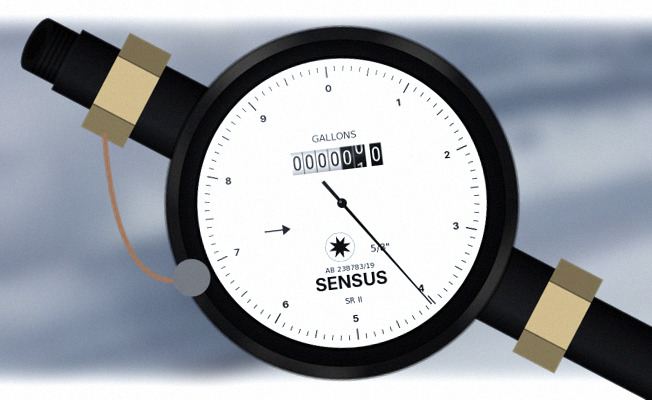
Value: 4.0,gal
